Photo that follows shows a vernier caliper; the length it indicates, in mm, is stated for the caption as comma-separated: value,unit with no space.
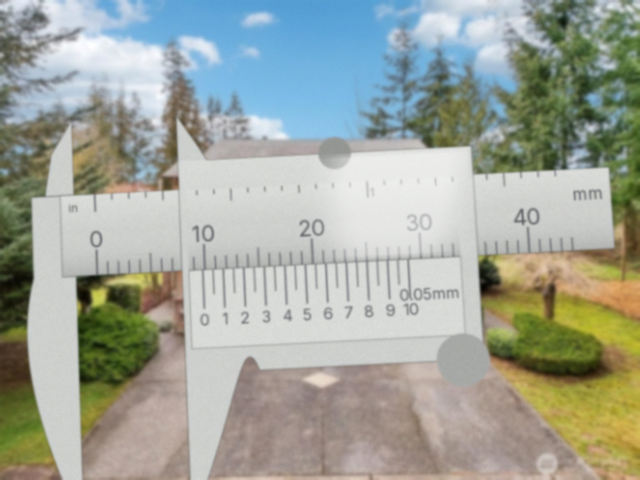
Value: 9.8,mm
